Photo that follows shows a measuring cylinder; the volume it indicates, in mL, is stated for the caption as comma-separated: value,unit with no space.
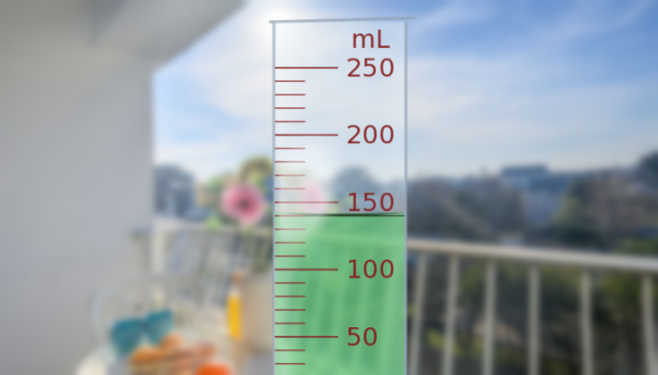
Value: 140,mL
